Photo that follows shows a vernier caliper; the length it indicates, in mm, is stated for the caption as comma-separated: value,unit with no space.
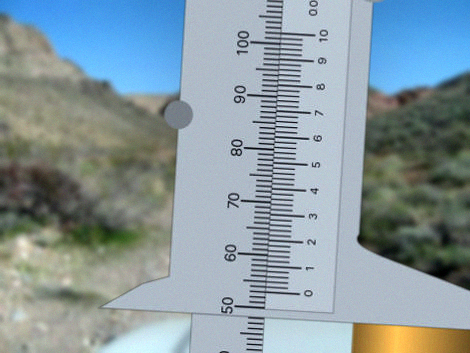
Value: 53.0,mm
